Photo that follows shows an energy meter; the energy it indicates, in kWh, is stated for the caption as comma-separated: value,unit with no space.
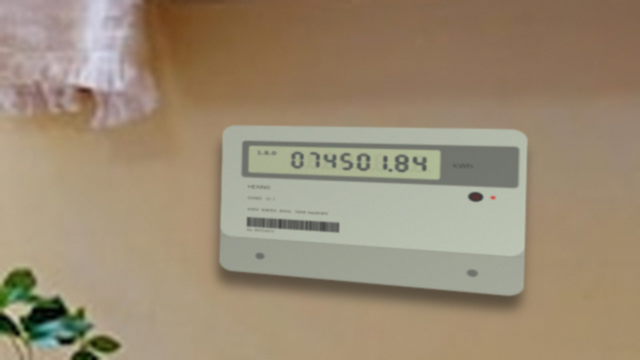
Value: 74501.84,kWh
